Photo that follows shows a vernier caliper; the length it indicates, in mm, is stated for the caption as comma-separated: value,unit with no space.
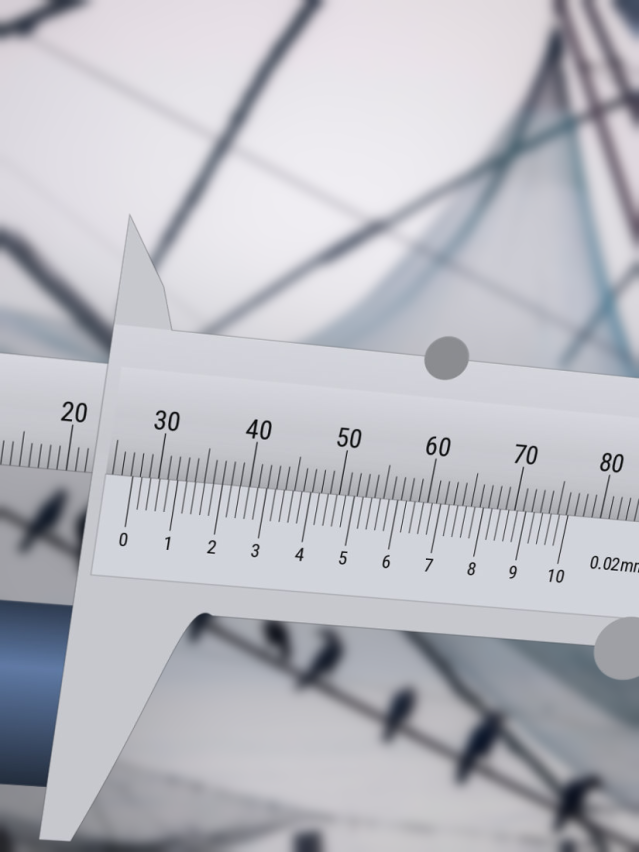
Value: 27.2,mm
